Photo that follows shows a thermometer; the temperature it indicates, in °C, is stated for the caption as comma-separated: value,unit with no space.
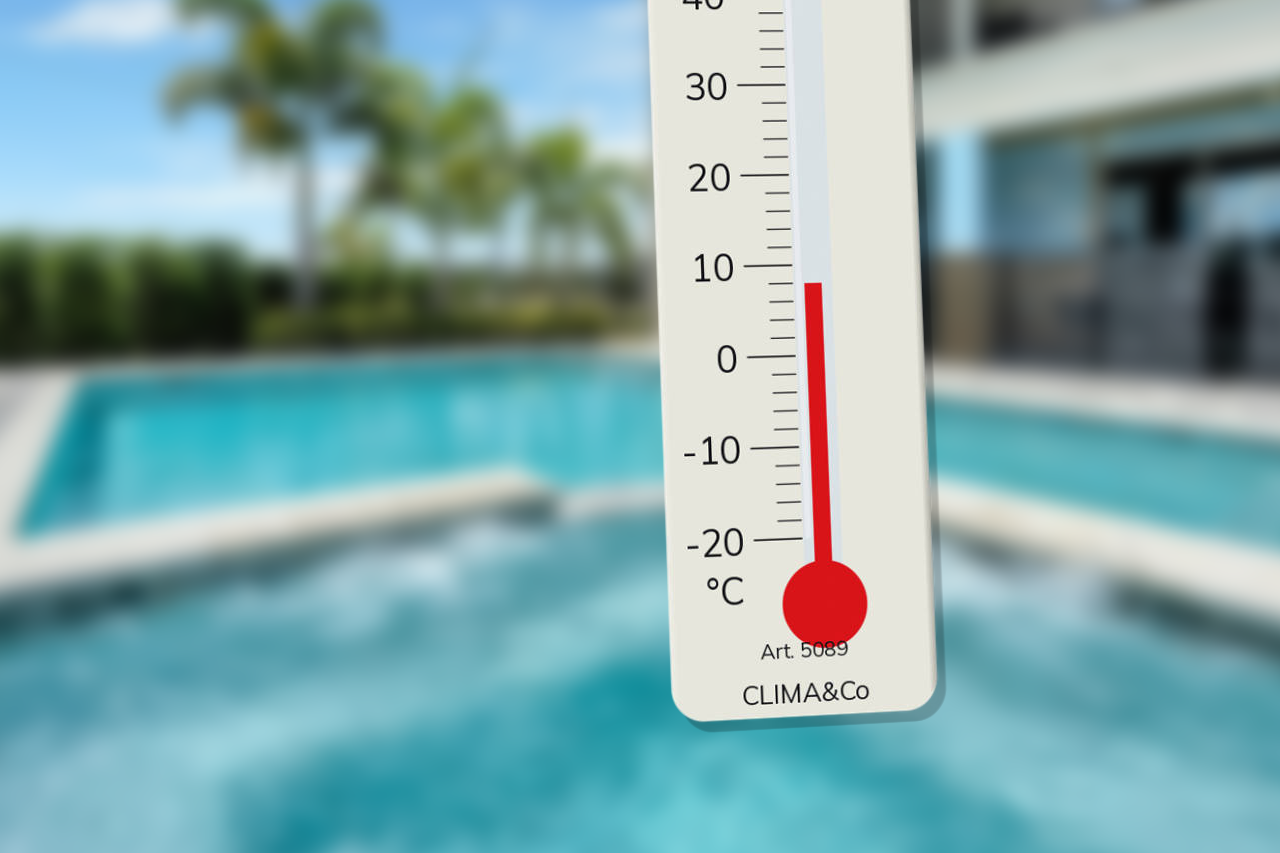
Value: 8,°C
